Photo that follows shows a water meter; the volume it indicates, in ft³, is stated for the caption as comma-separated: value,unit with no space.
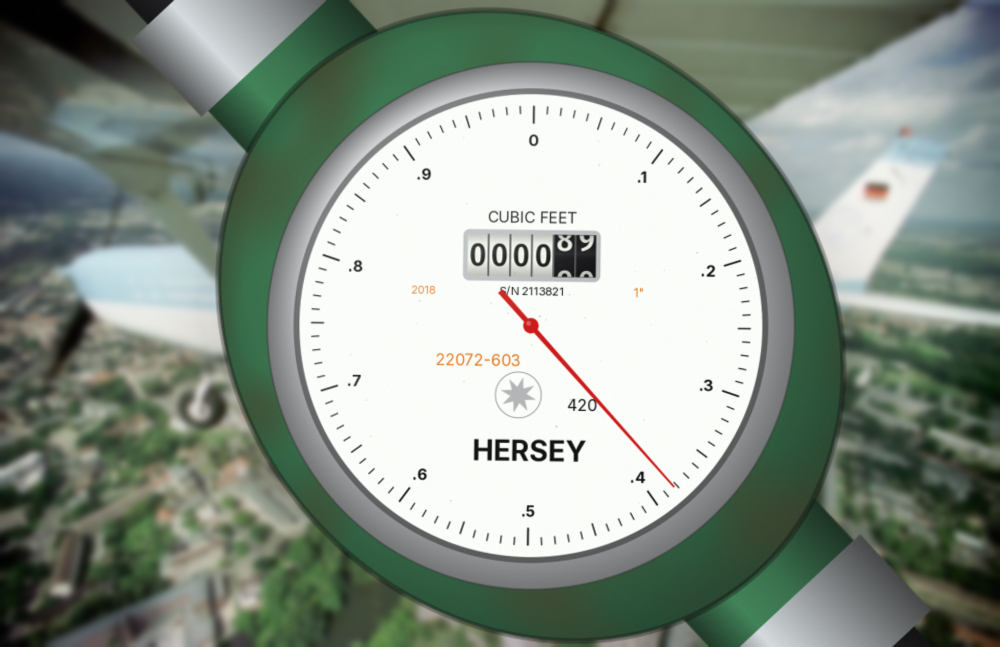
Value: 89.38,ft³
